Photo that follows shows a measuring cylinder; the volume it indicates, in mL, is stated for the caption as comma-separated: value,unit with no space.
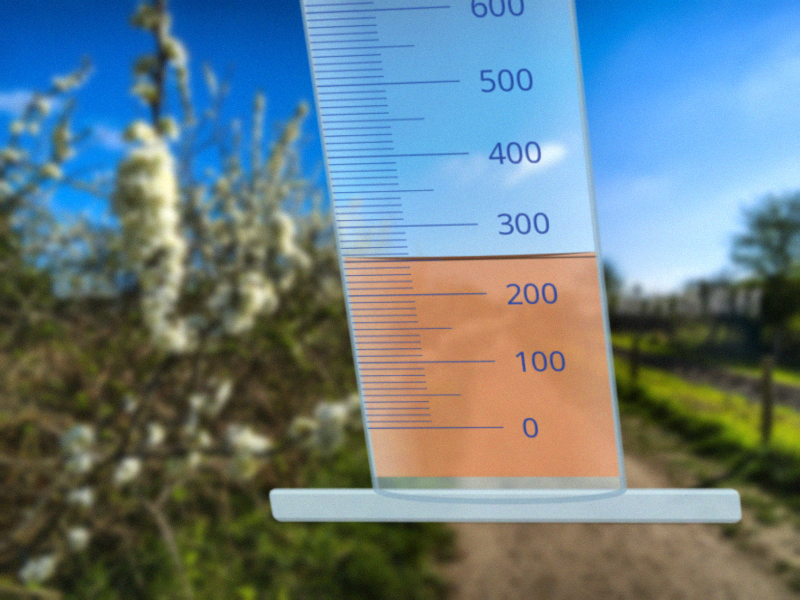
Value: 250,mL
